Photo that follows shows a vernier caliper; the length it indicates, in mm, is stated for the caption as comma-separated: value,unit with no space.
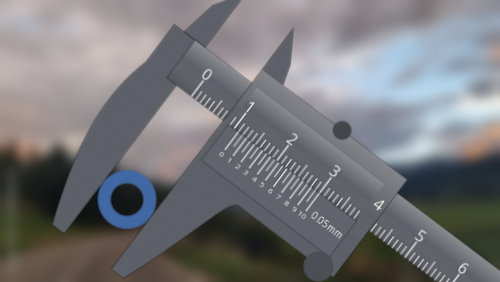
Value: 11.0,mm
